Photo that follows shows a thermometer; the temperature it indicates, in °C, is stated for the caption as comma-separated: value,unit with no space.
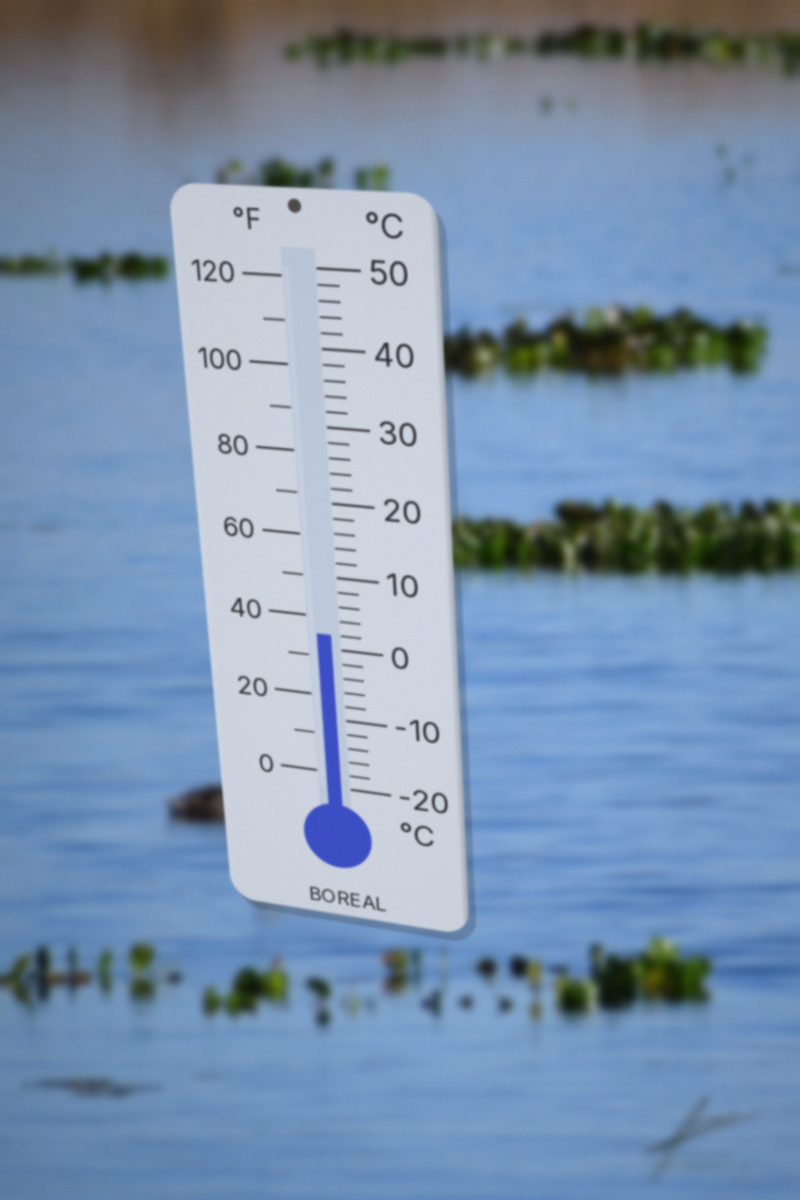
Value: 2,°C
